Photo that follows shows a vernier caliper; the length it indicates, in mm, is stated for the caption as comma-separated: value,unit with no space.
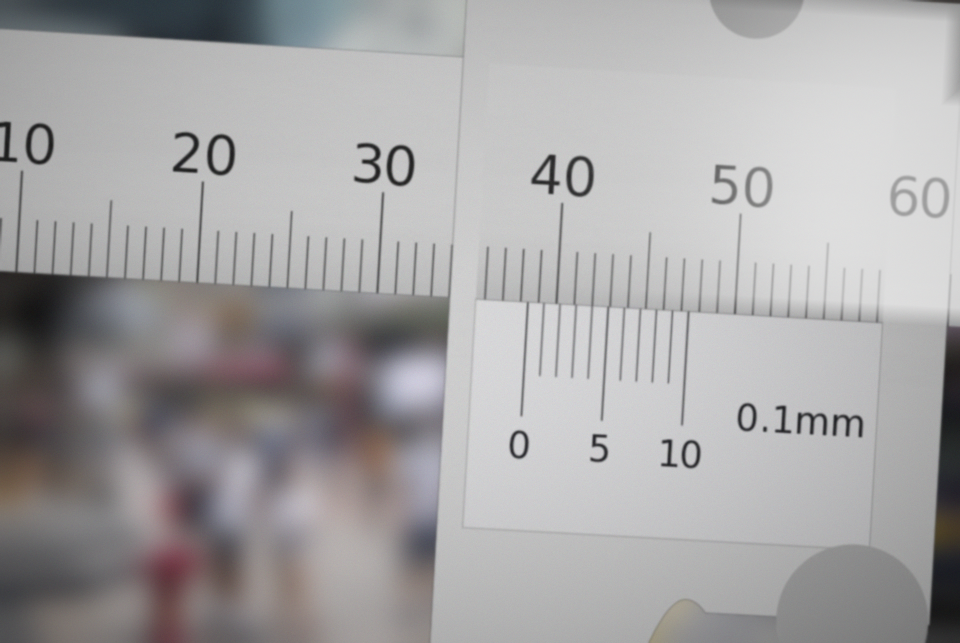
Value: 38.4,mm
